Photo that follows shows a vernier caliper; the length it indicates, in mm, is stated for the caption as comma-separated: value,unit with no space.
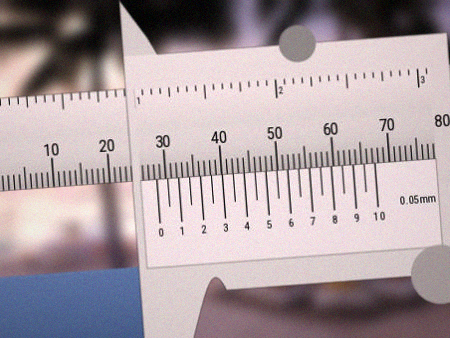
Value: 28.4,mm
